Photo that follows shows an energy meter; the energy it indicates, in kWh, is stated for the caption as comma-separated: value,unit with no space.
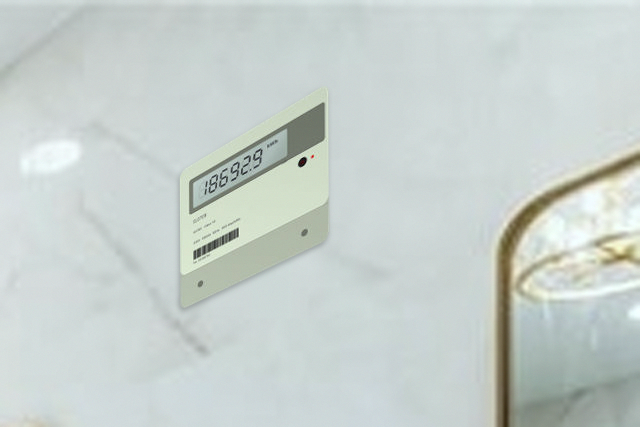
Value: 18692.9,kWh
